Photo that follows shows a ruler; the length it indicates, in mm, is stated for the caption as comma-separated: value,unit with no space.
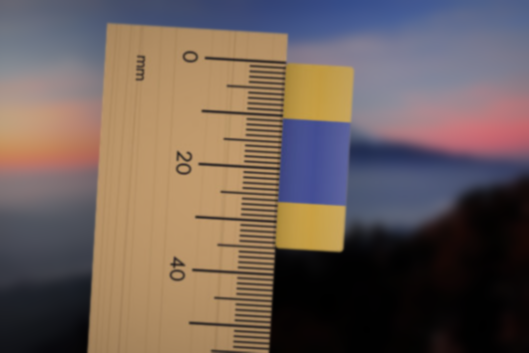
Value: 35,mm
